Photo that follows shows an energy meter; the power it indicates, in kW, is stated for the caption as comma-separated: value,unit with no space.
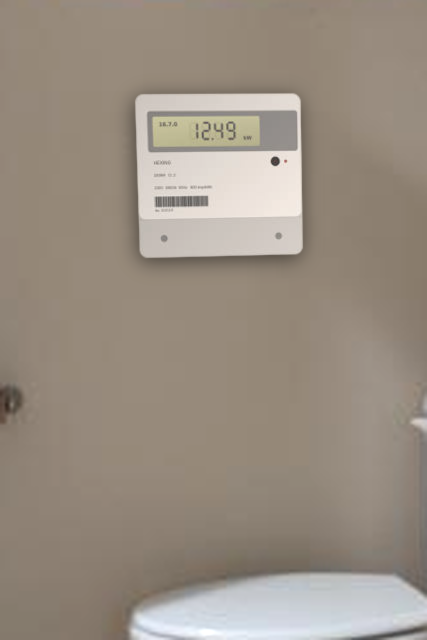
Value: 12.49,kW
